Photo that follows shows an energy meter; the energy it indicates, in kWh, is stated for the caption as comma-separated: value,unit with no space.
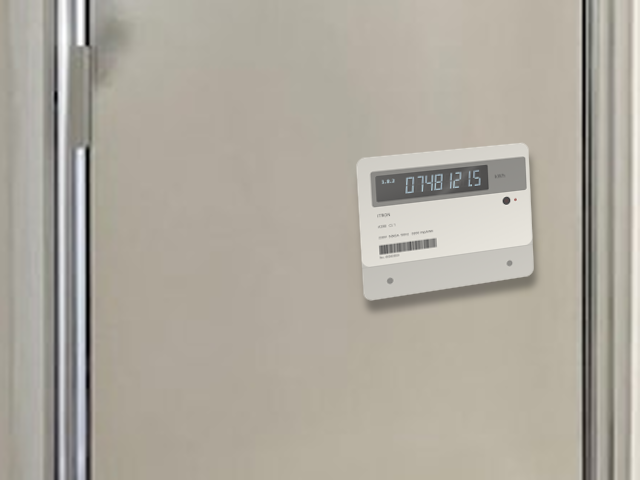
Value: 748121.5,kWh
